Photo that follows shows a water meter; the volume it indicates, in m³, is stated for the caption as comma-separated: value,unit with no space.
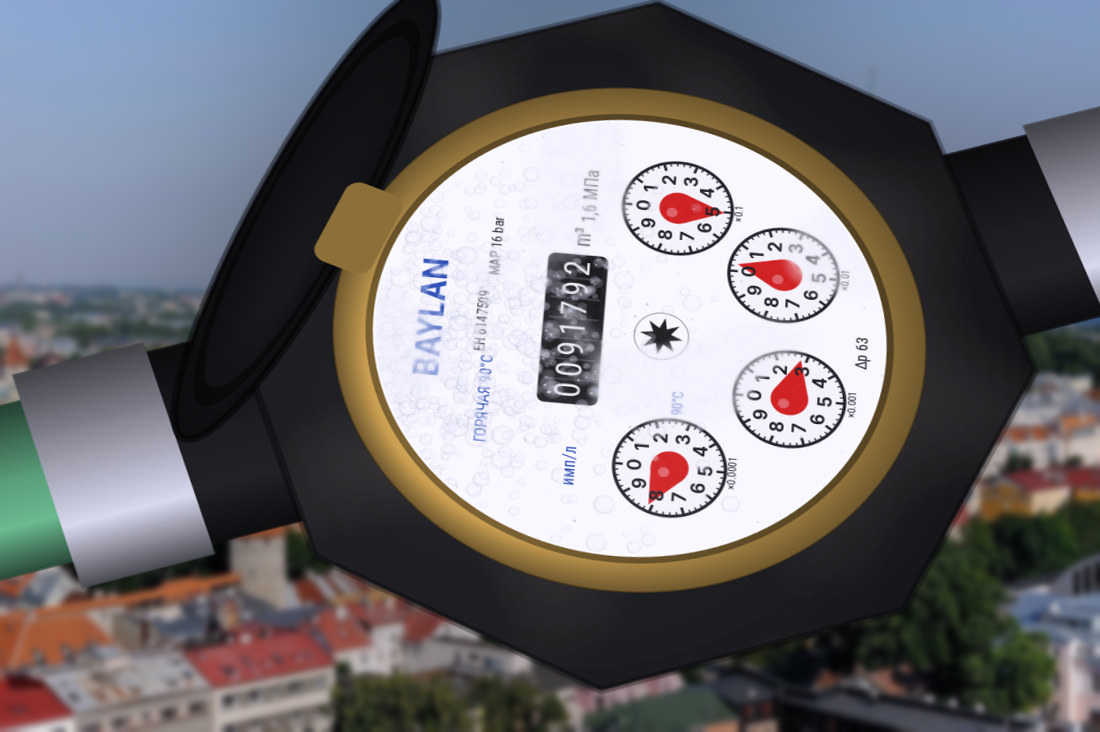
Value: 91792.5028,m³
